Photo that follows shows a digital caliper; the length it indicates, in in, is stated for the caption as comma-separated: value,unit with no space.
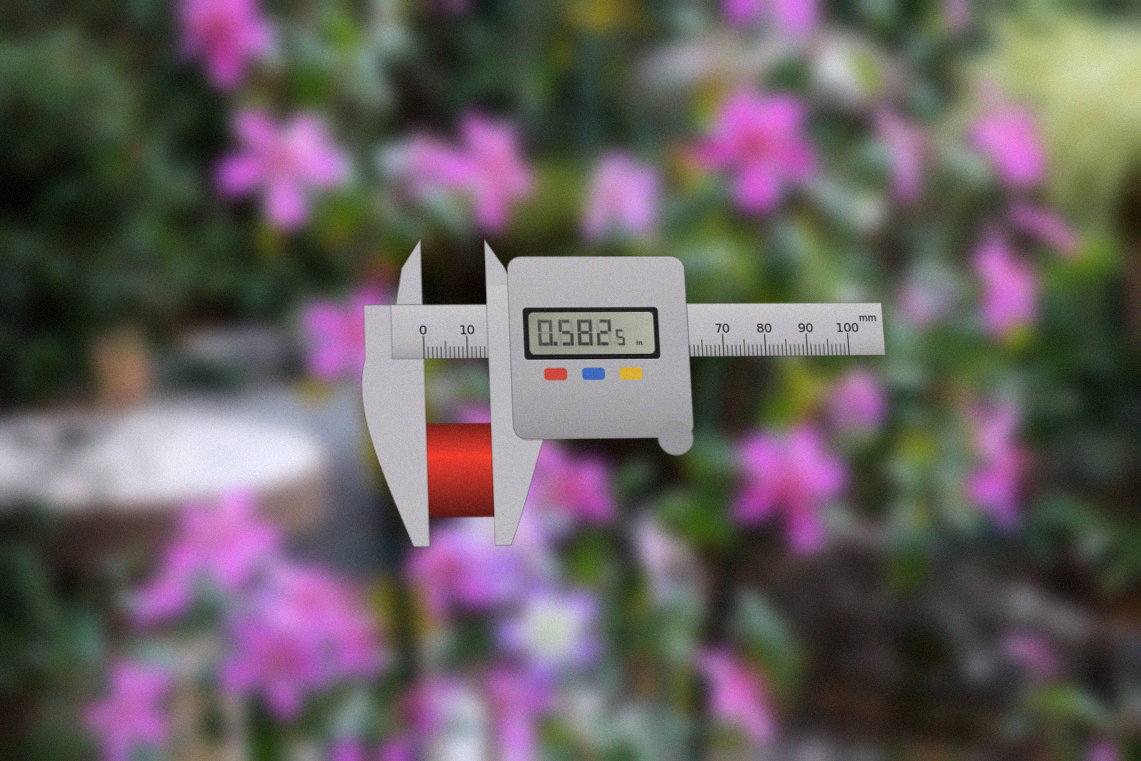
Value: 0.5825,in
